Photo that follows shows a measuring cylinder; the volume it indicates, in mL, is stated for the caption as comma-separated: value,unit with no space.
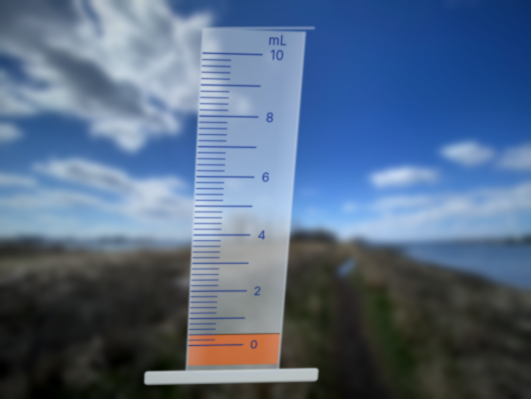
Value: 0.4,mL
